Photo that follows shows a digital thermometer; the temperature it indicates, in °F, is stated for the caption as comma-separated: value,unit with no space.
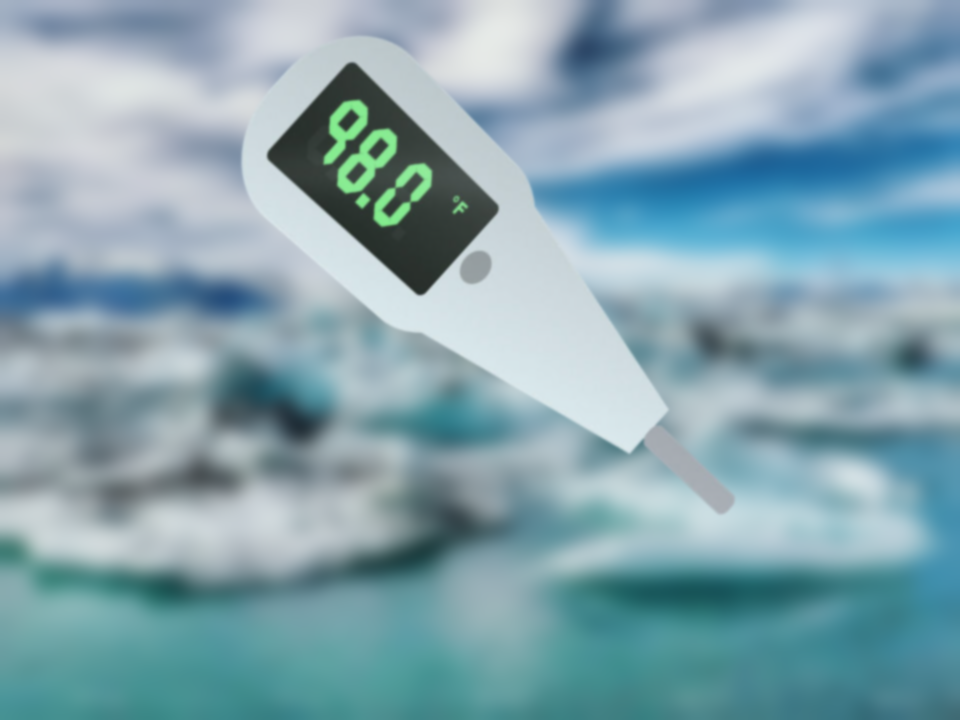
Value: 98.0,°F
